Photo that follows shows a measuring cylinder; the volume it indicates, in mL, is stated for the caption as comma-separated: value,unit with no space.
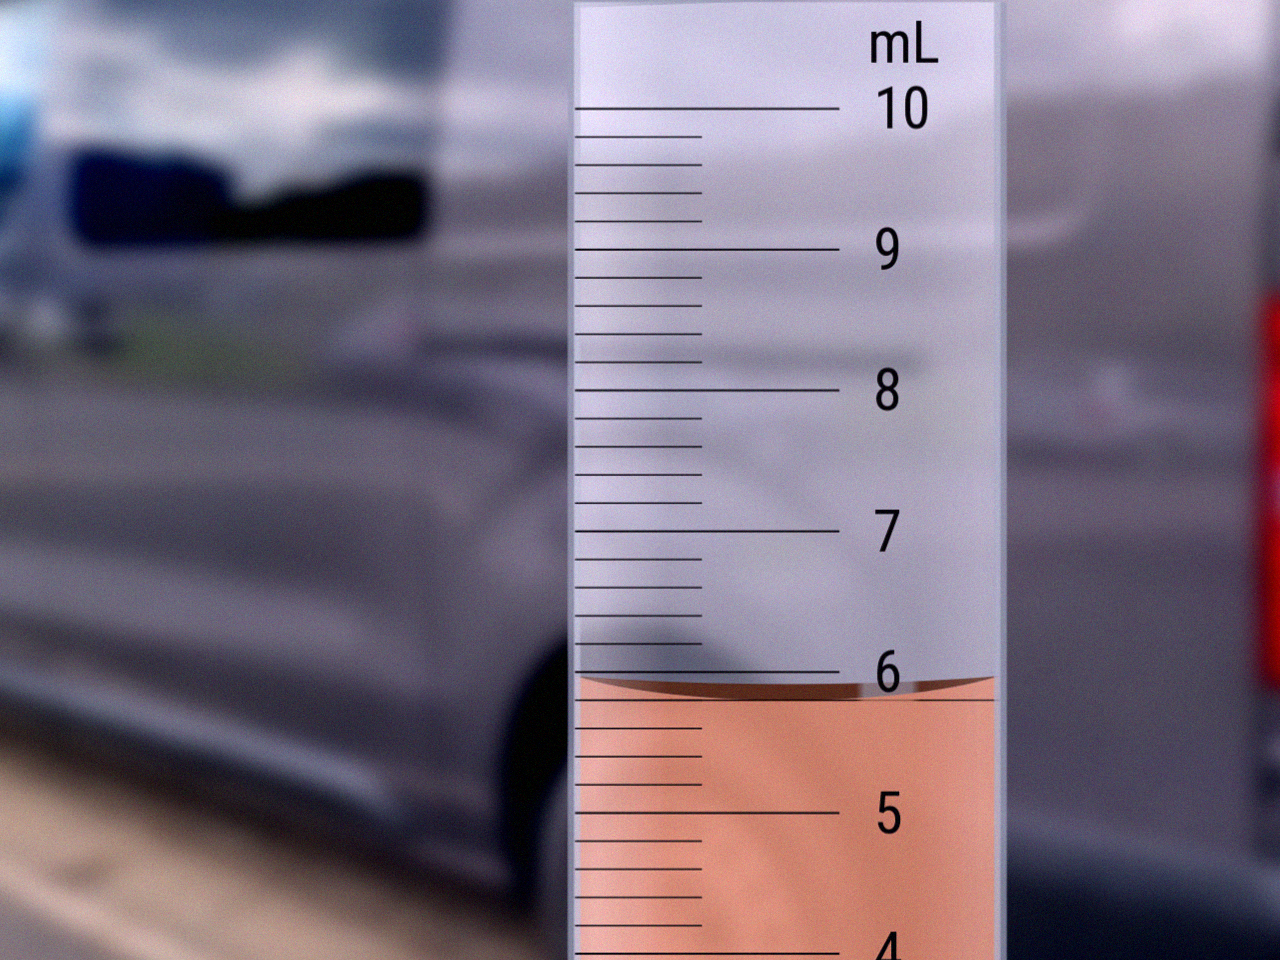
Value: 5.8,mL
